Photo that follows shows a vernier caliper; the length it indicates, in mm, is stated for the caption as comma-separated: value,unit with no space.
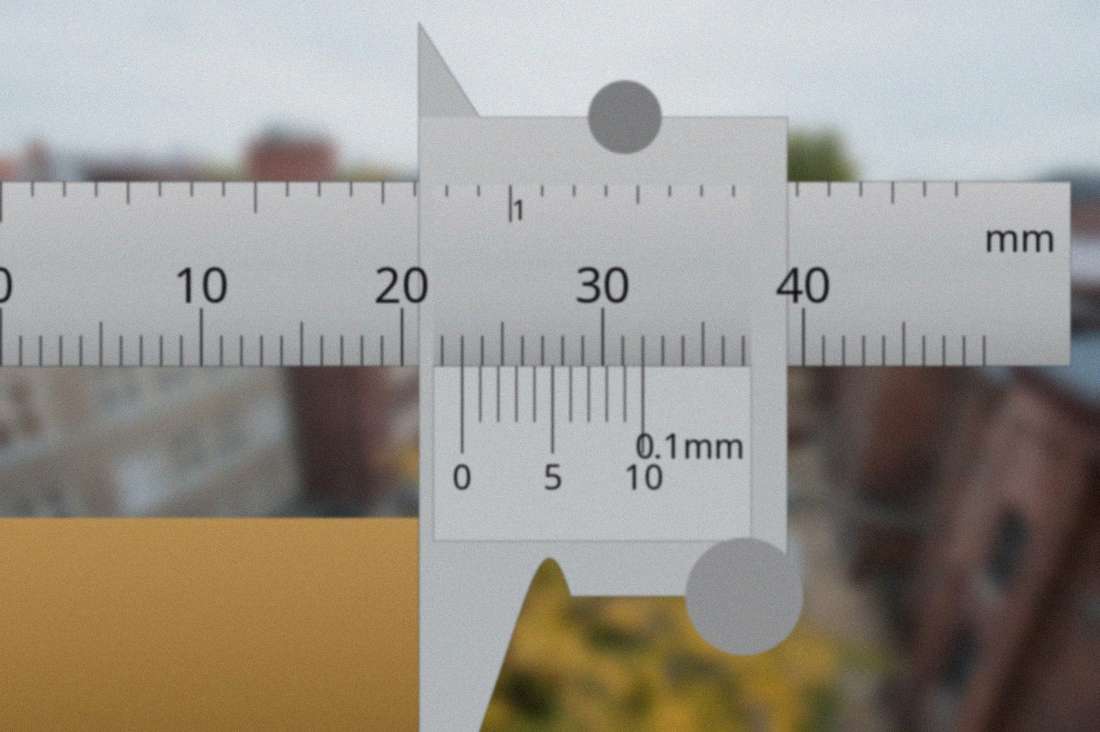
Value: 23.0,mm
